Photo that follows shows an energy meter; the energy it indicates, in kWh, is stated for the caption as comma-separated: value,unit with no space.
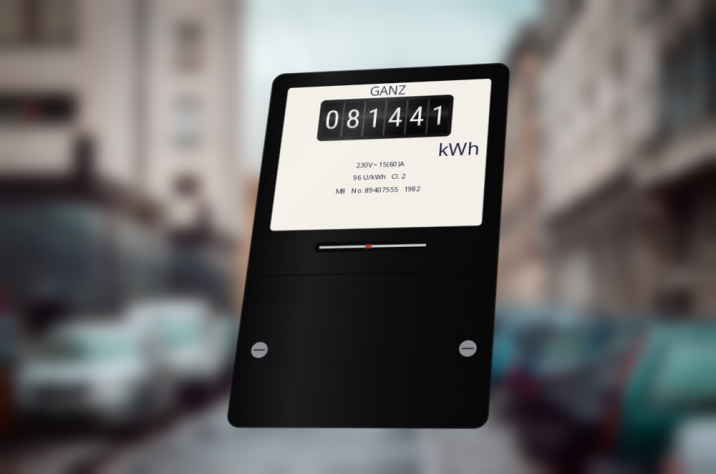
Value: 81441,kWh
